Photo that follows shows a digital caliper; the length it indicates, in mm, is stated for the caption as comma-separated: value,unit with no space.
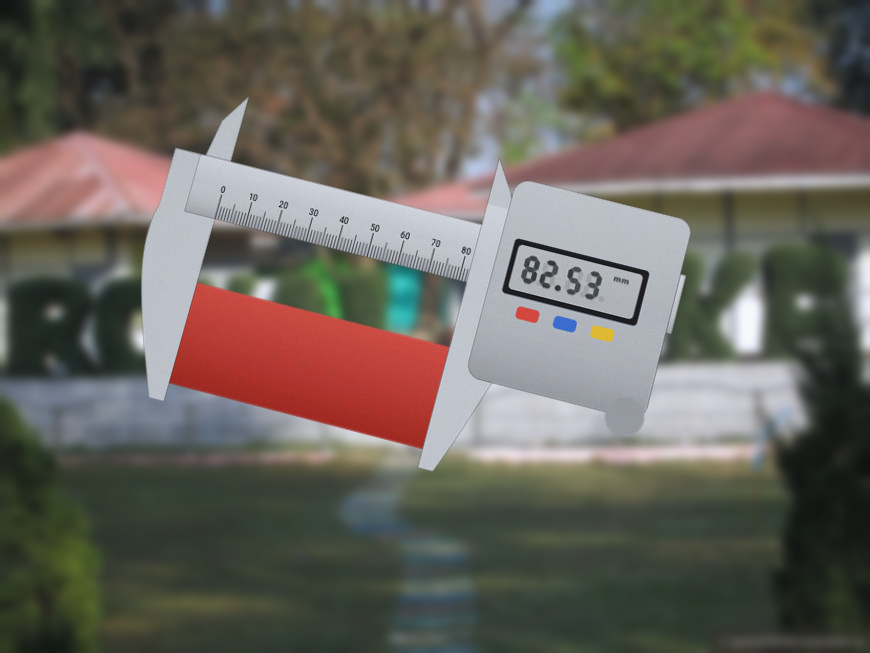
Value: 82.53,mm
